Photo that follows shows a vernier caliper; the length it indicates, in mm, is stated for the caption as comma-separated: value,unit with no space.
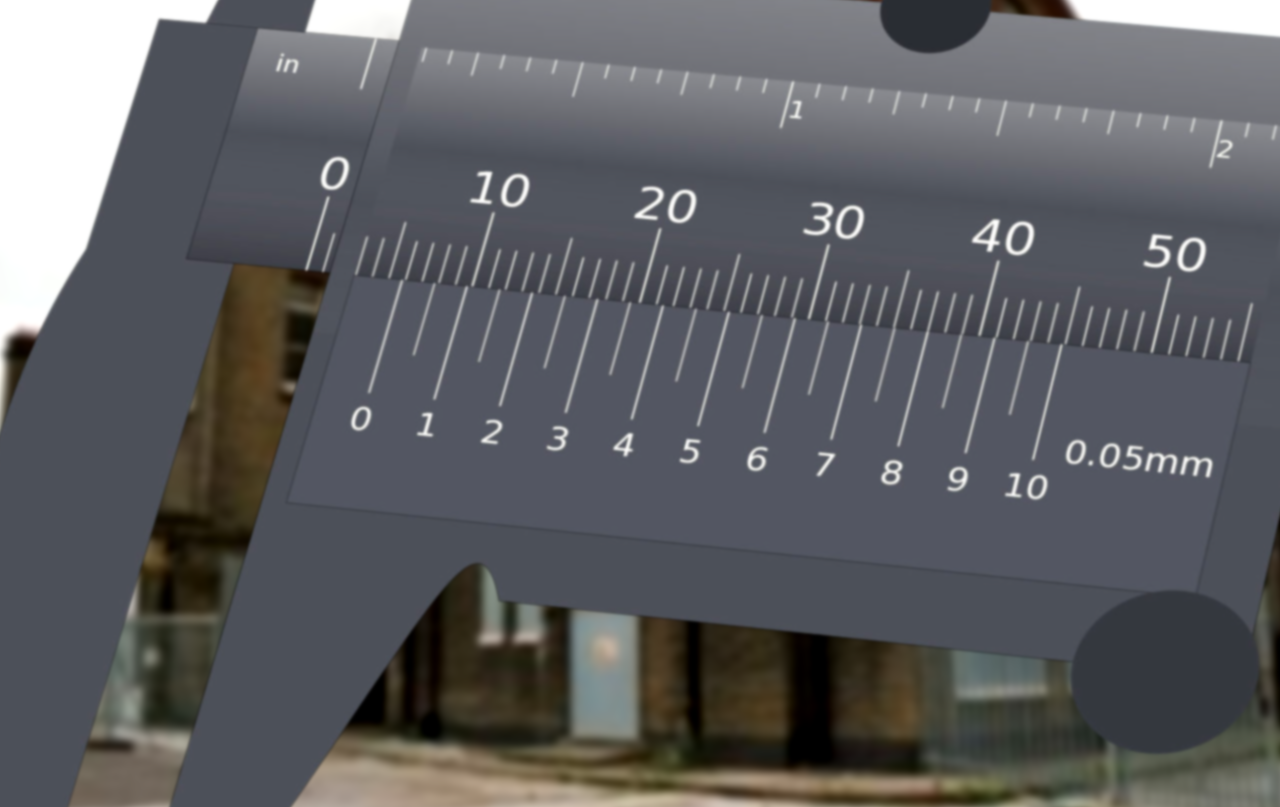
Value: 5.8,mm
